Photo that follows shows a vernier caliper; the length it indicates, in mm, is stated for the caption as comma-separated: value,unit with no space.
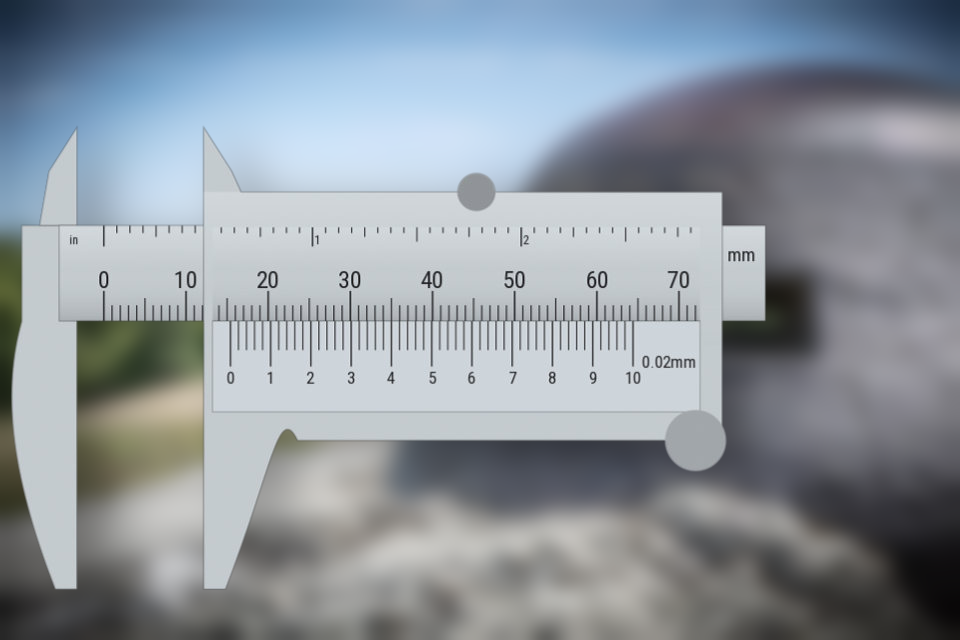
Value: 15.4,mm
